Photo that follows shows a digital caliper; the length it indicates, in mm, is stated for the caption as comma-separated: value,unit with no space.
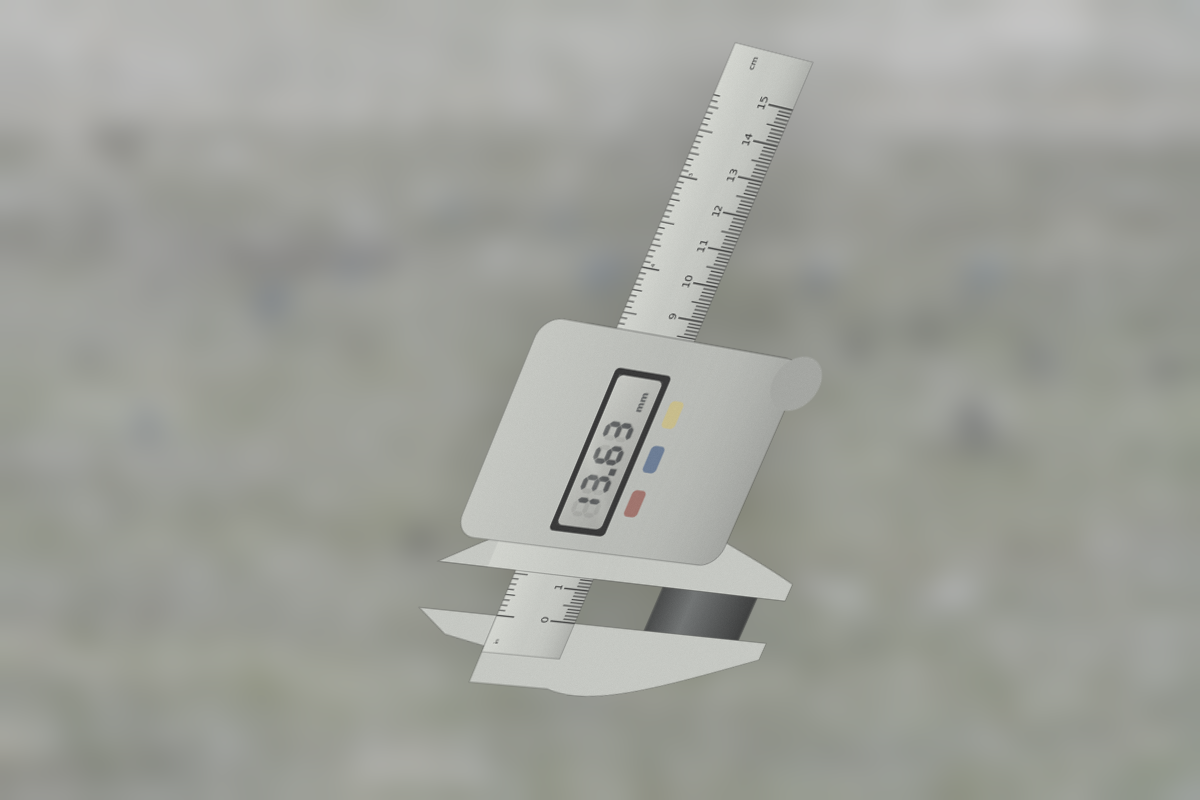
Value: 13.63,mm
